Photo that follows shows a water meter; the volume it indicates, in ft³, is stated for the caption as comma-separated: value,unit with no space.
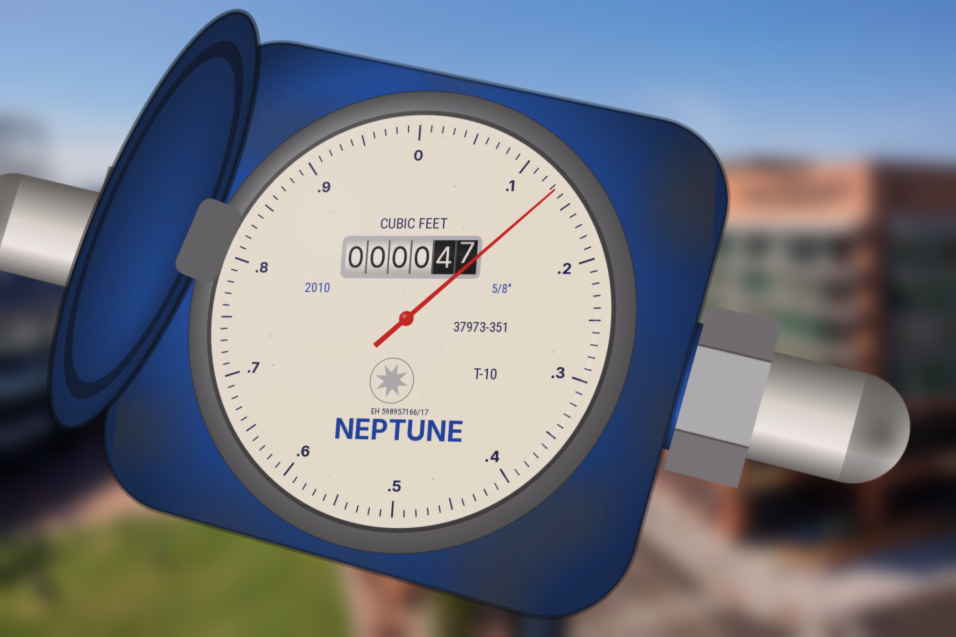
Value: 47.13,ft³
